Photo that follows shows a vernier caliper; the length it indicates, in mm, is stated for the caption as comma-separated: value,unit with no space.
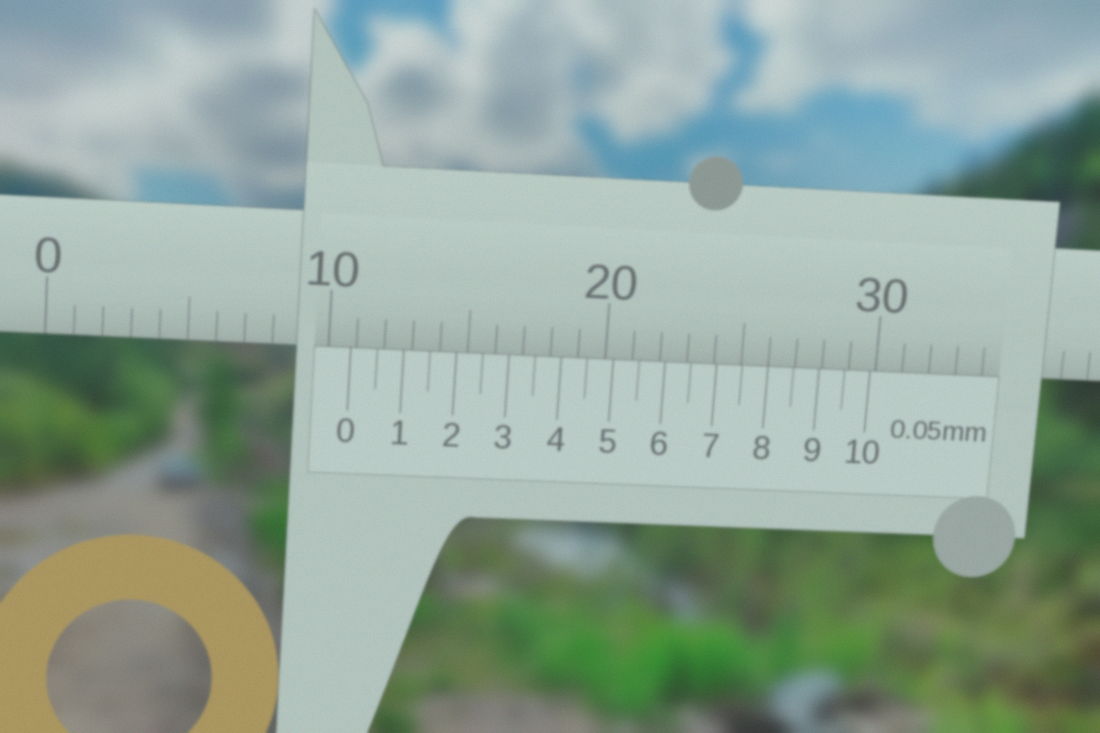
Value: 10.8,mm
